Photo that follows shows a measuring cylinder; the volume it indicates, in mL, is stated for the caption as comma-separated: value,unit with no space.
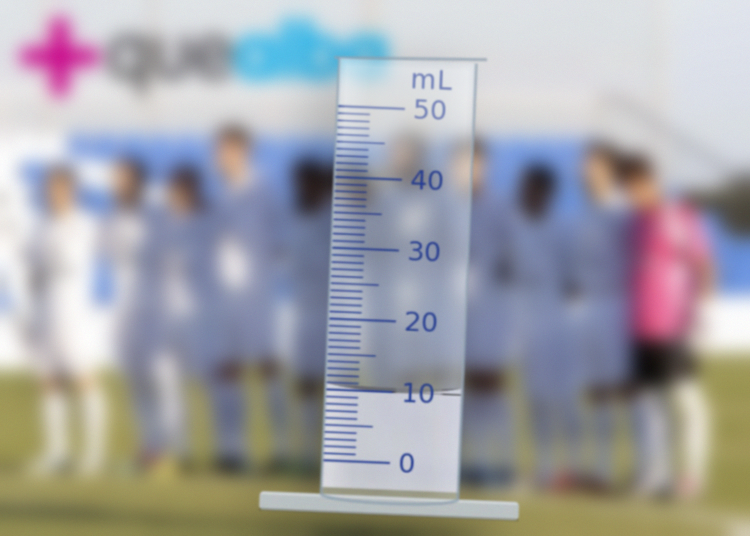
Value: 10,mL
